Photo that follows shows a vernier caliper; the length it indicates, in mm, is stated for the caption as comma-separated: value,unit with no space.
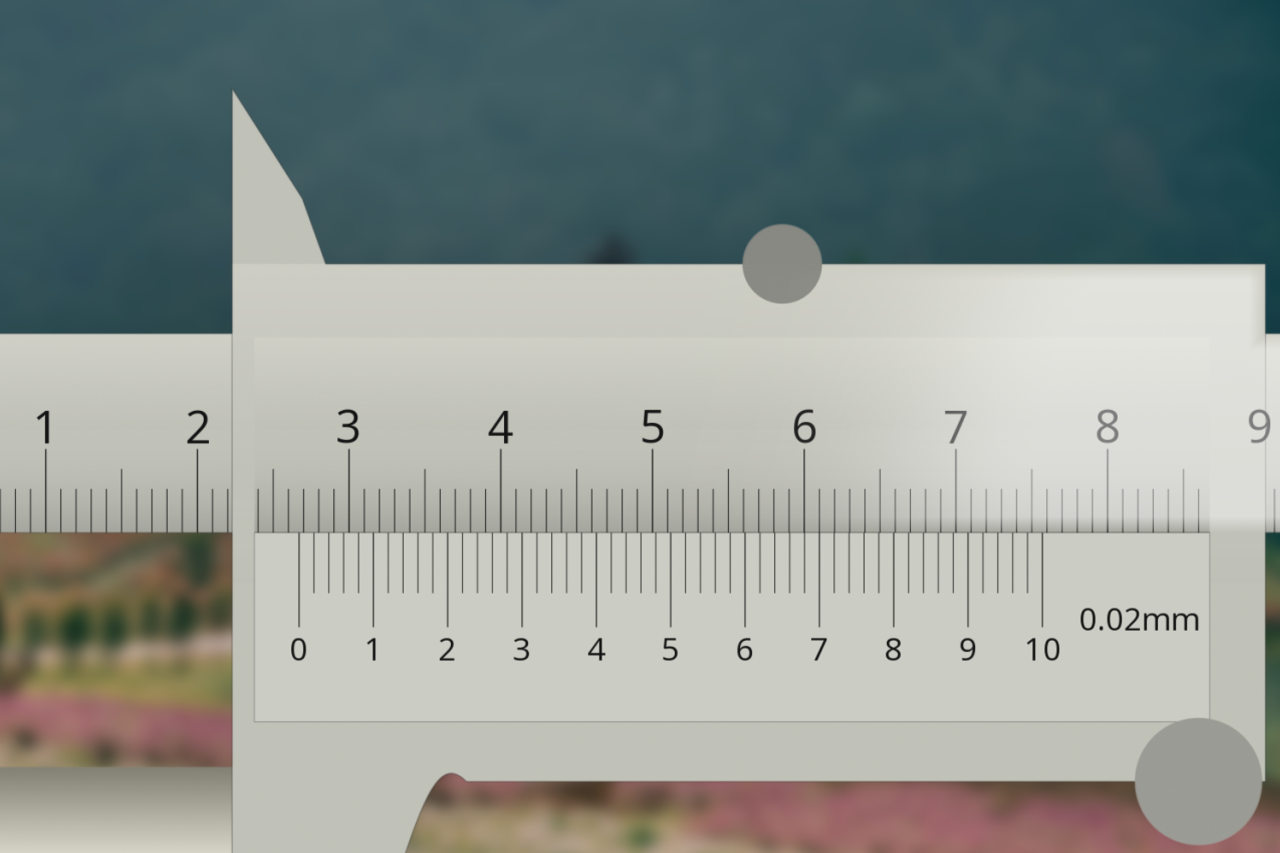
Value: 26.7,mm
